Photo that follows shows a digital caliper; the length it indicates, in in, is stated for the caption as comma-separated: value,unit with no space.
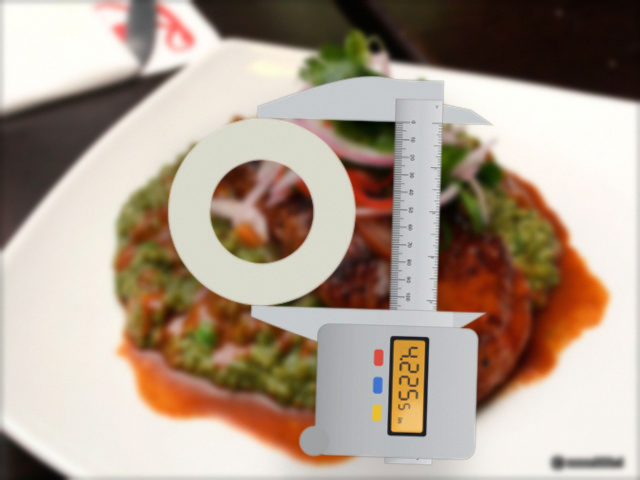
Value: 4.2255,in
